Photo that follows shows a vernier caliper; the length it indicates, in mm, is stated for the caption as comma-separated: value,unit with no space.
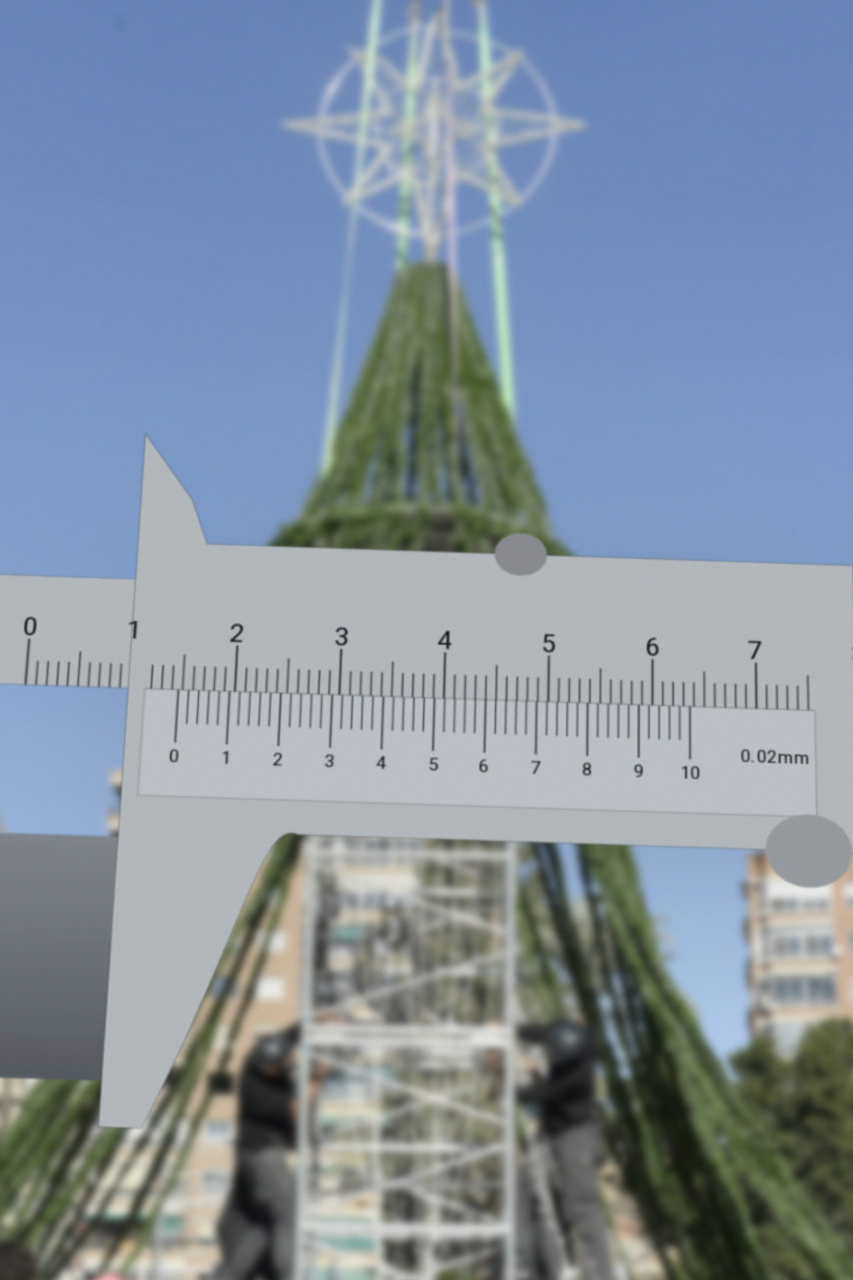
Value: 14.6,mm
